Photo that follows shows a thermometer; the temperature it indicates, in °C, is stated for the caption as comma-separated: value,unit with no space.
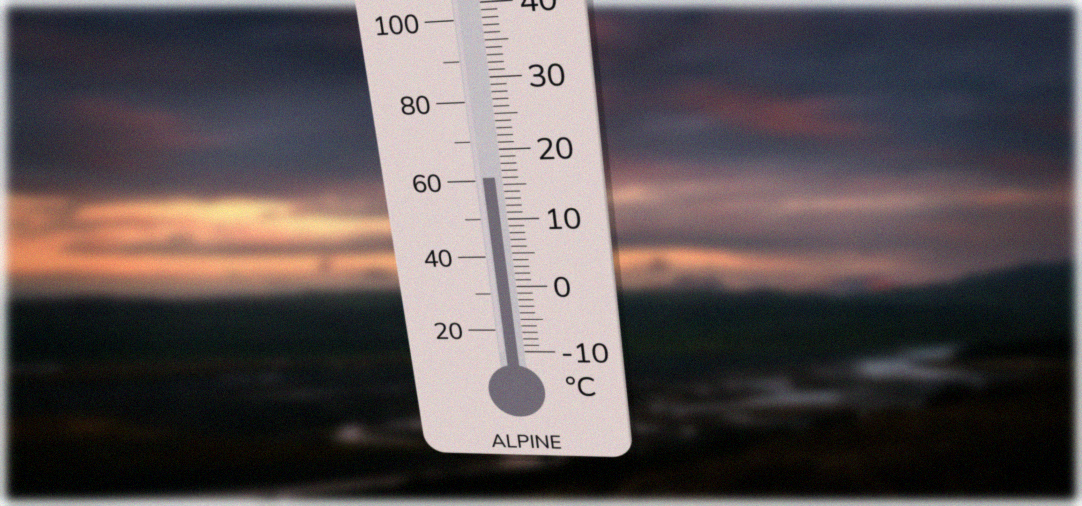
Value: 16,°C
